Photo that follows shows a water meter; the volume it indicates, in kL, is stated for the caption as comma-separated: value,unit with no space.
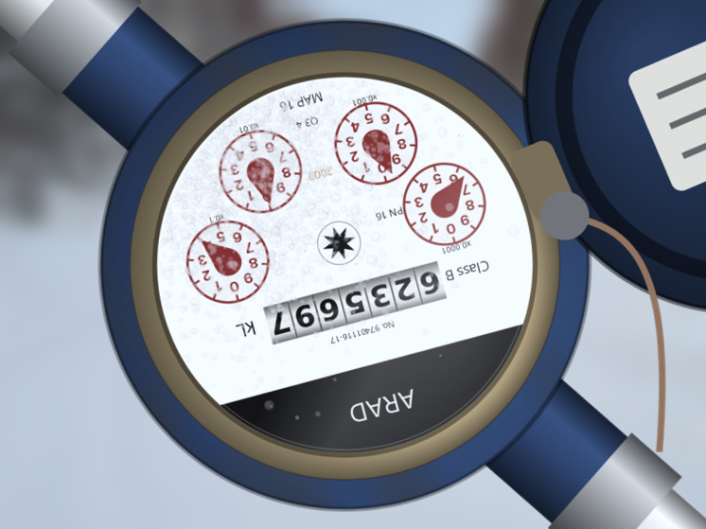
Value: 6235697.3996,kL
